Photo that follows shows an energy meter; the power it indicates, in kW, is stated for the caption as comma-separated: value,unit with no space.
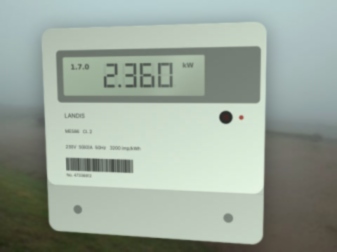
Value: 2.360,kW
